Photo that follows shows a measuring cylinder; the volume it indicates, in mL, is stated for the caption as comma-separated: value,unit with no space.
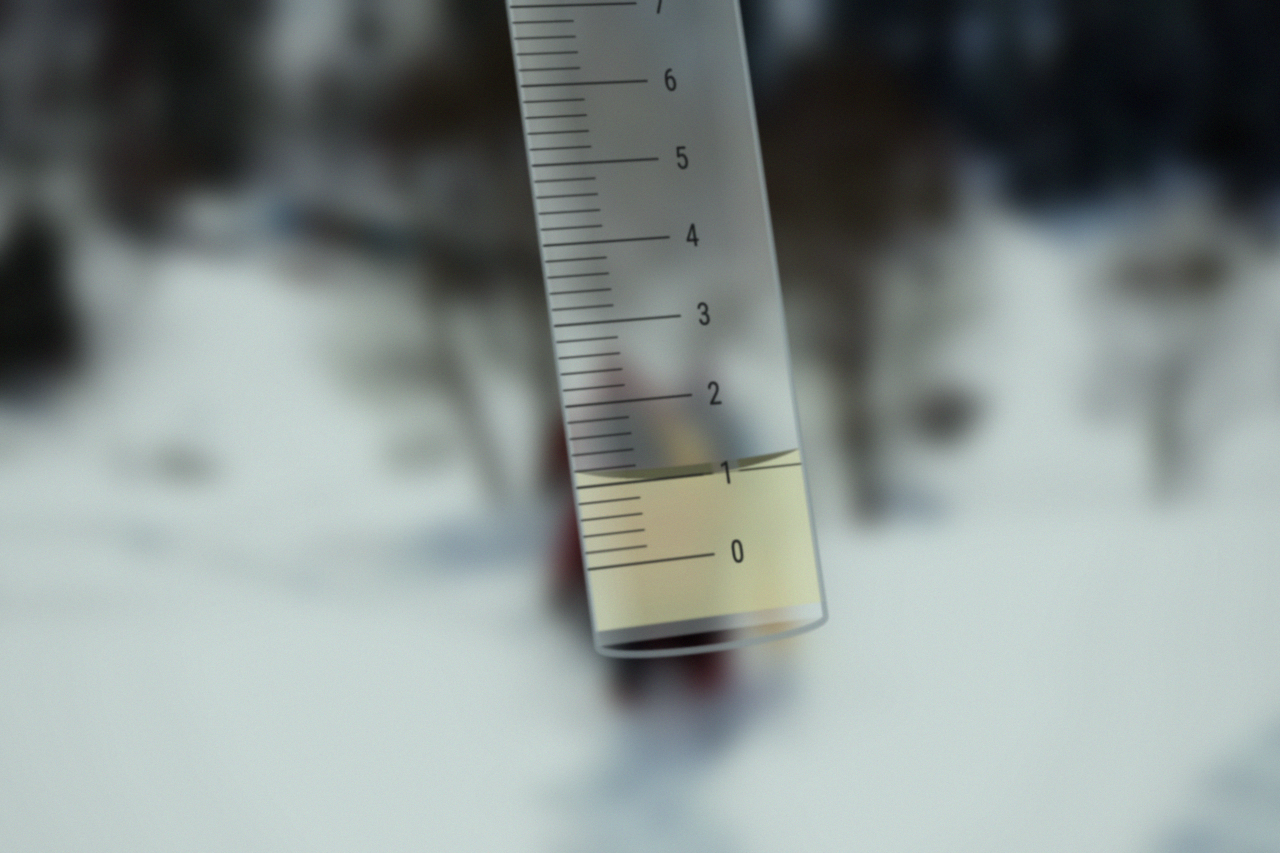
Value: 1,mL
